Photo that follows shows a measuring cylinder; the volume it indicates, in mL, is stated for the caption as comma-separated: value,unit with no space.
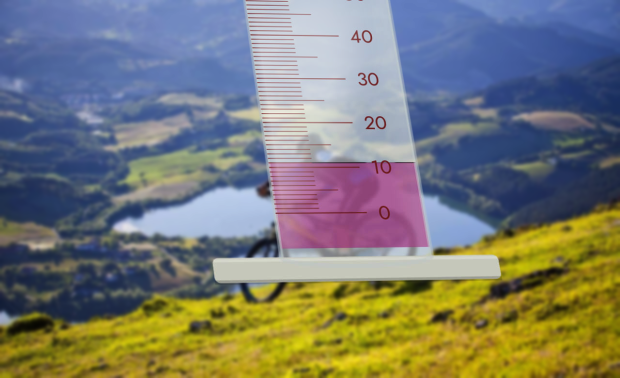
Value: 11,mL
